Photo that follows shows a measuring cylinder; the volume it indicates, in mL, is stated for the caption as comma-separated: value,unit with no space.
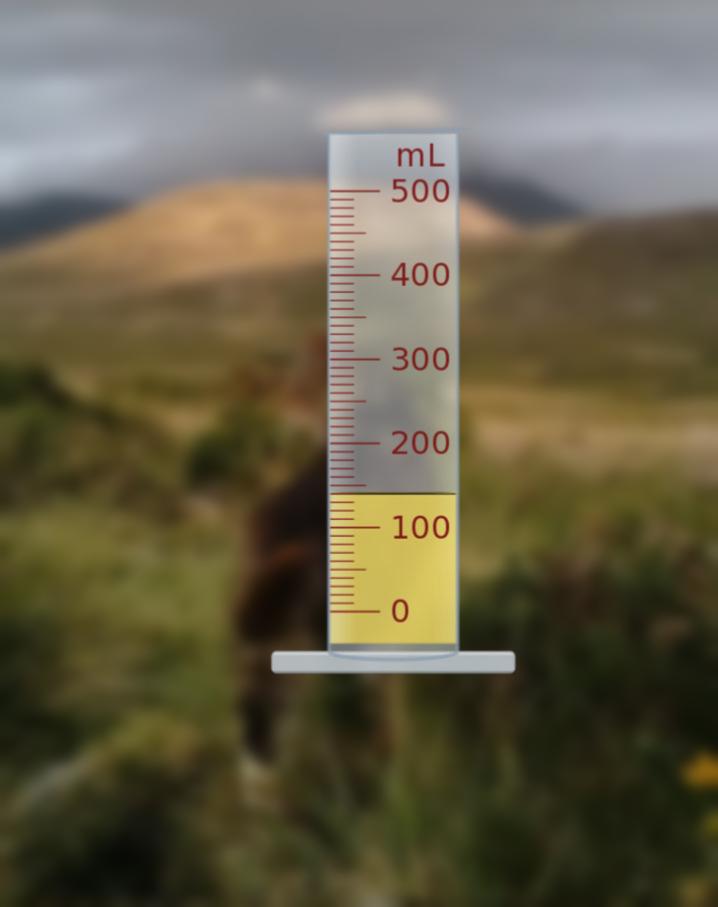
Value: 140,mL
